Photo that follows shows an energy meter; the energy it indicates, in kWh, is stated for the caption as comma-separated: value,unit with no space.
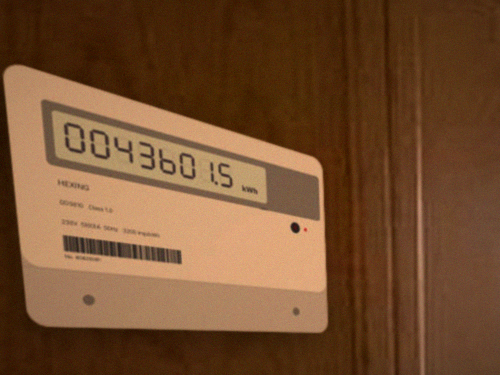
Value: 43601.5,kWh
